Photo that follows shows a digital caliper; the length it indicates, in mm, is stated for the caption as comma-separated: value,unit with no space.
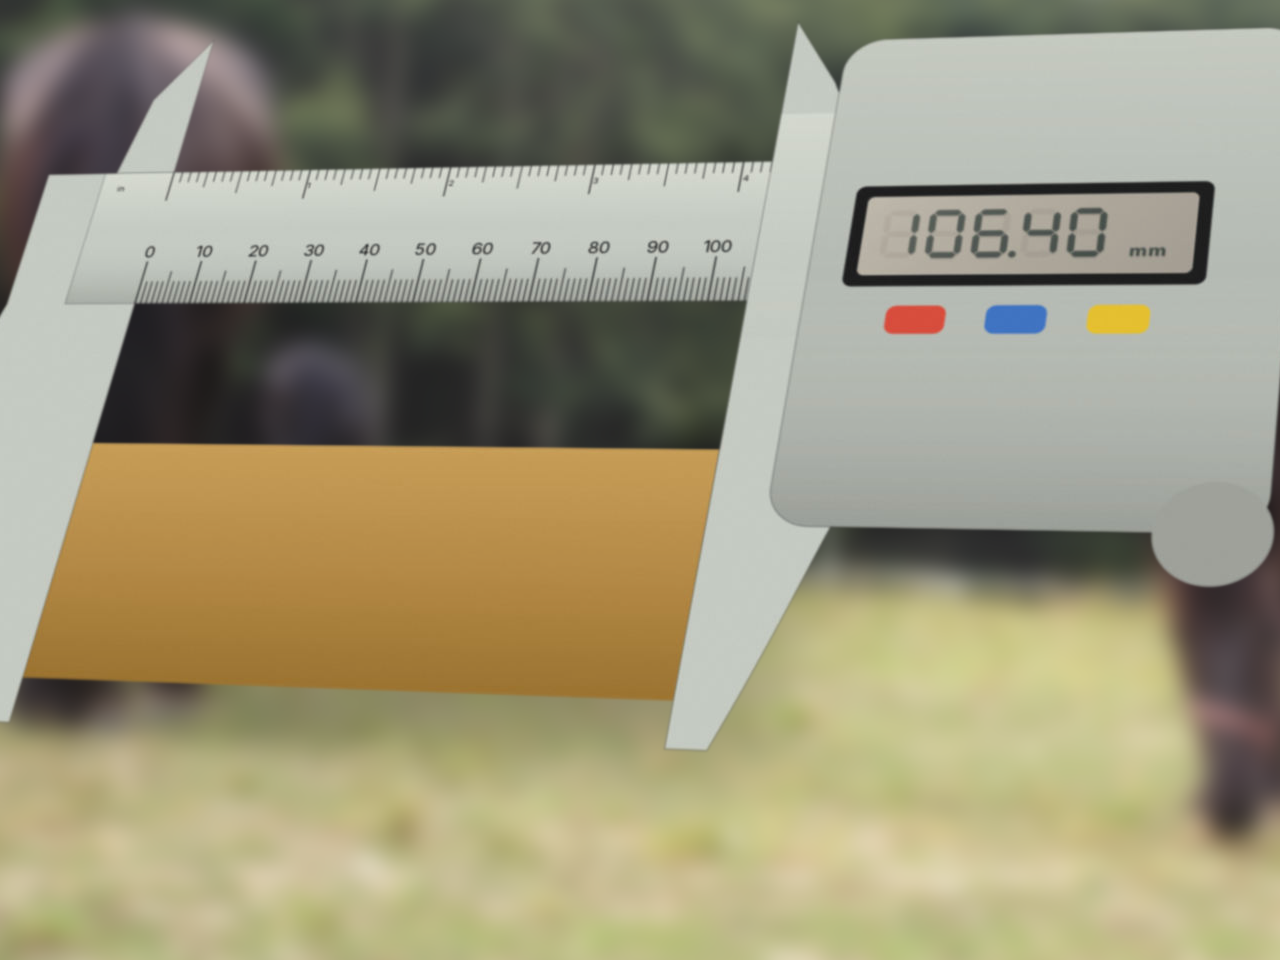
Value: 106.40,mm
